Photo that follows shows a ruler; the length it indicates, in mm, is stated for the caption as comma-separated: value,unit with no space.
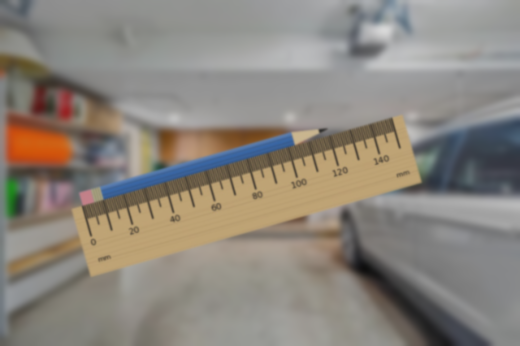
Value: 120,mm
